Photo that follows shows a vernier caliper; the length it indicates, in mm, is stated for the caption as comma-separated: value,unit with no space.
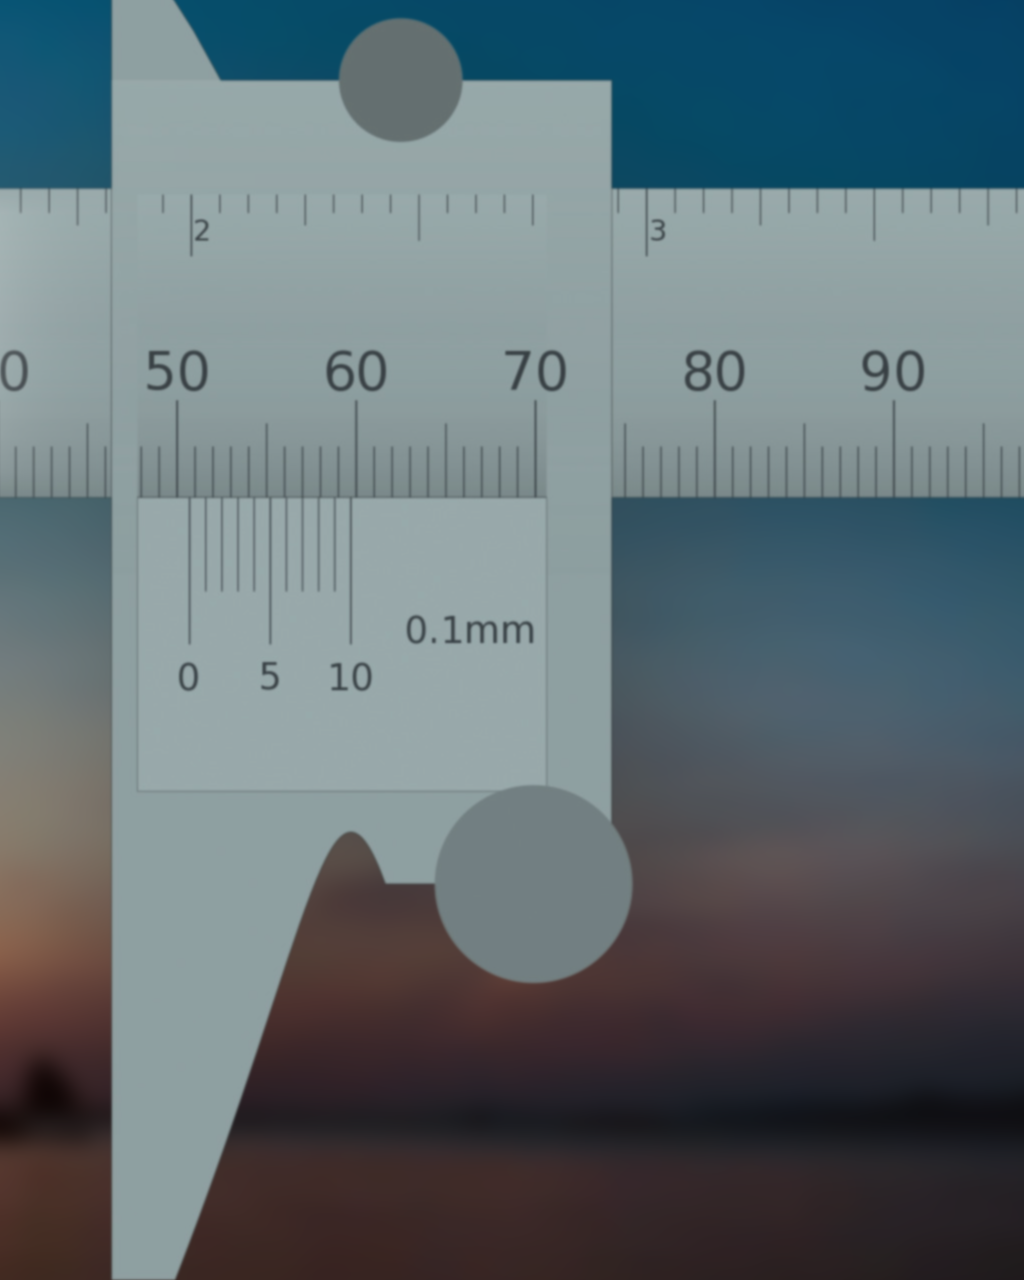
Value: 50.7,mm
